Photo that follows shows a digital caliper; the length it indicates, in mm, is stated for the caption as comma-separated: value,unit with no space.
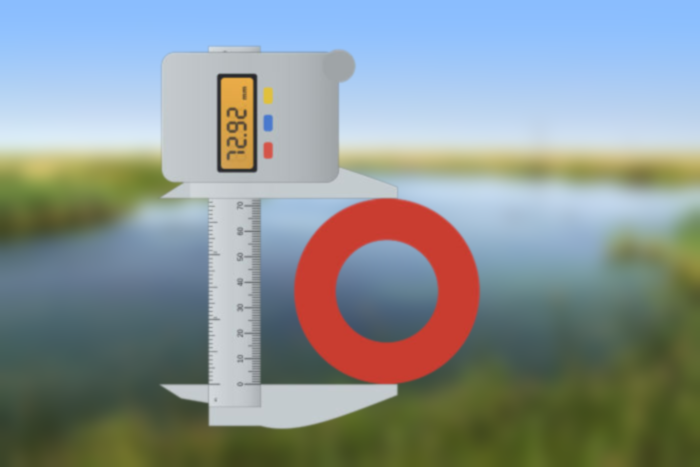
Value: 72.92,mm
